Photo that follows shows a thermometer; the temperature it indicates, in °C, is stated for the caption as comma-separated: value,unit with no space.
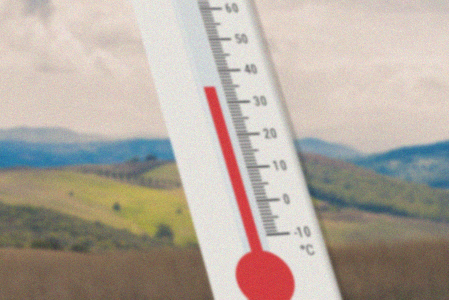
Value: 35,°C
